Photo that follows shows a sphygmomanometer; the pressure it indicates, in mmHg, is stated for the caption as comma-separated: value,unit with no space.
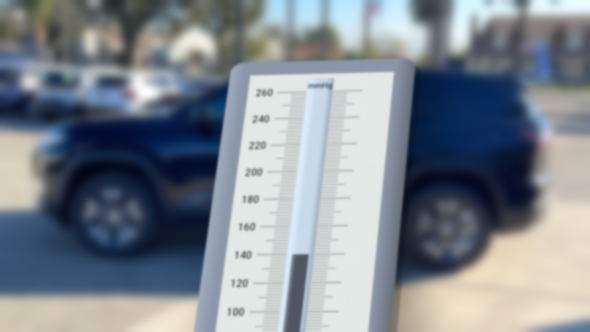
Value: 140,mmHg
